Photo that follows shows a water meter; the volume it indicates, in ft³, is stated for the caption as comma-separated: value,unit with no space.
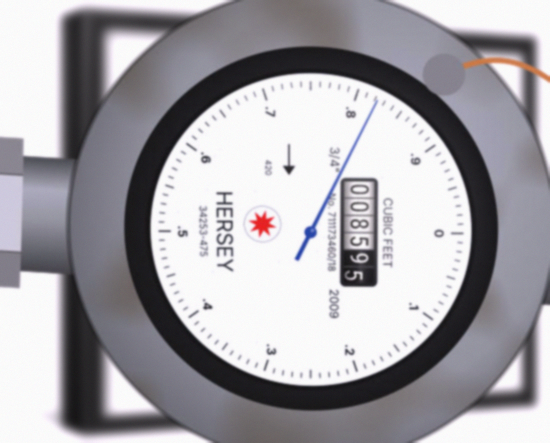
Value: 8594.82,ft³
